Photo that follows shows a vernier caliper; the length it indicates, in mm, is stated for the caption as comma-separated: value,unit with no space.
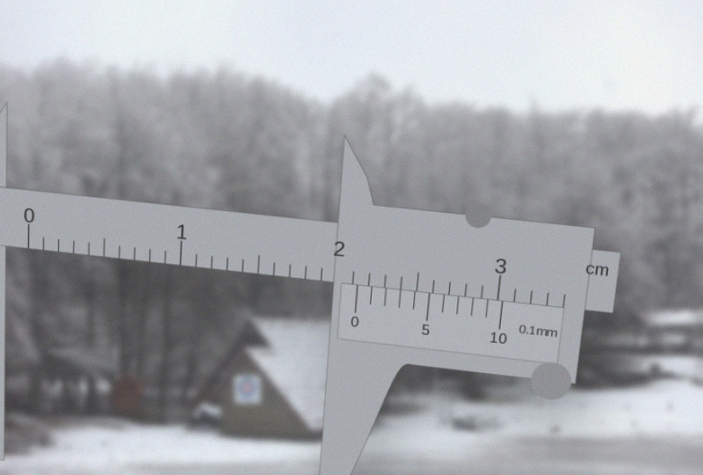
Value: 21.3,mm
